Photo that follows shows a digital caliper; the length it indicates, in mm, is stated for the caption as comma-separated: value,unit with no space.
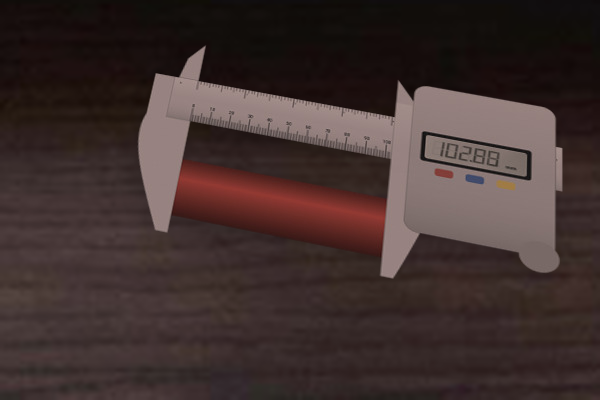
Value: 102.88,mm
